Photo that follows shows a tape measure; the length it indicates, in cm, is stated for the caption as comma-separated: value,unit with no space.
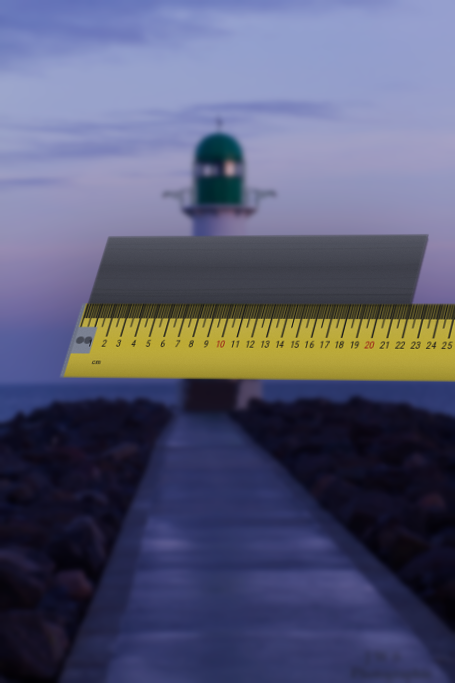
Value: 22,cm
